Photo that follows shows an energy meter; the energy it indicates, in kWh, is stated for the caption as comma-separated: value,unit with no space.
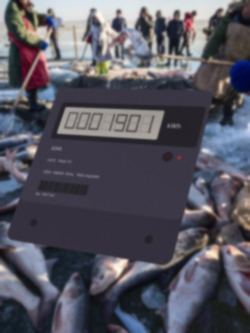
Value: 1901,kWh
